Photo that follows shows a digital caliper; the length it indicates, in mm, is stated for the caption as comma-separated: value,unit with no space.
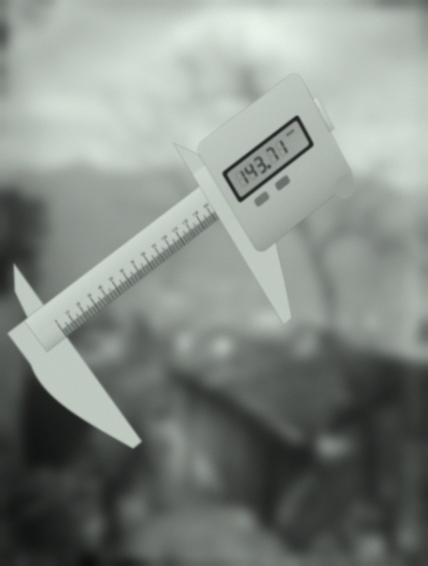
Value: 143.71,mm
